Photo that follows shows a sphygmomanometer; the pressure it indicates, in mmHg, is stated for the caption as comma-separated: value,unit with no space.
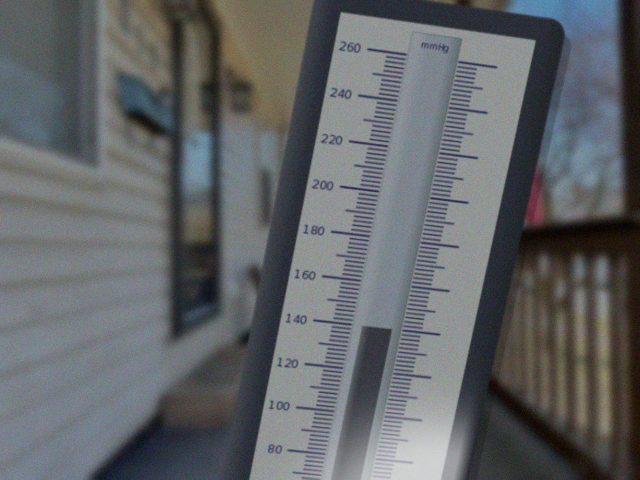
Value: 140,mmHg
